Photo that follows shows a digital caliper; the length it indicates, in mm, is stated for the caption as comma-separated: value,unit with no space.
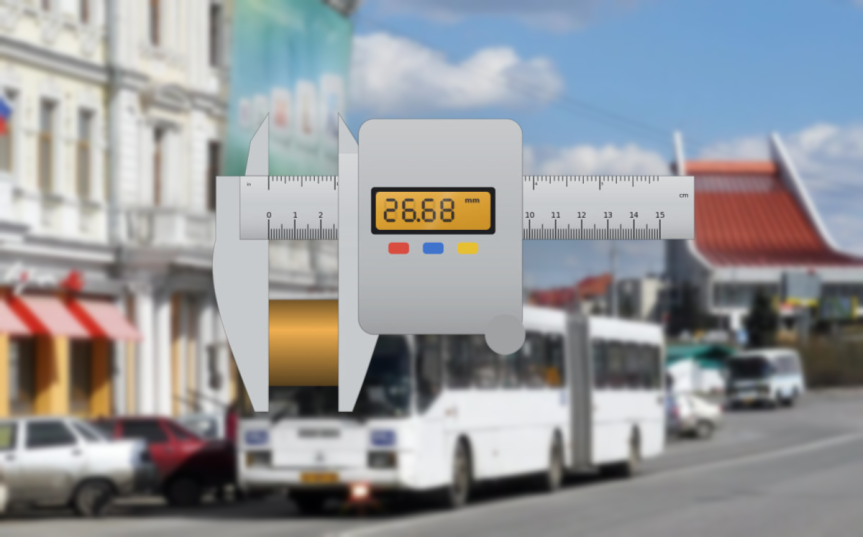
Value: 26.68,mm
